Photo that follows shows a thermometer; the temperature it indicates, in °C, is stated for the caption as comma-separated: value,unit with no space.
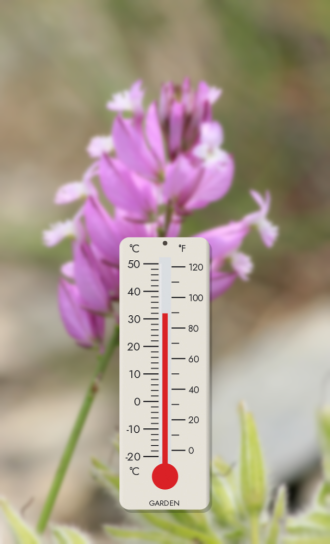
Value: 32,°C
